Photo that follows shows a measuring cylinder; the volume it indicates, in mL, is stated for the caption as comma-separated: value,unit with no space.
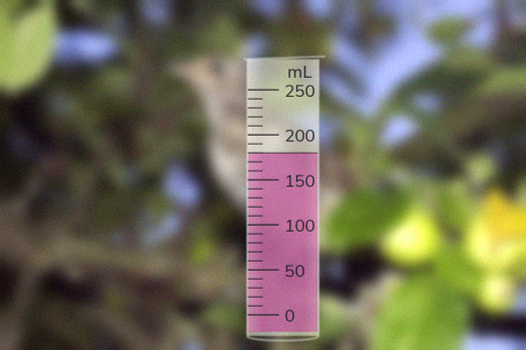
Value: 180,mL
